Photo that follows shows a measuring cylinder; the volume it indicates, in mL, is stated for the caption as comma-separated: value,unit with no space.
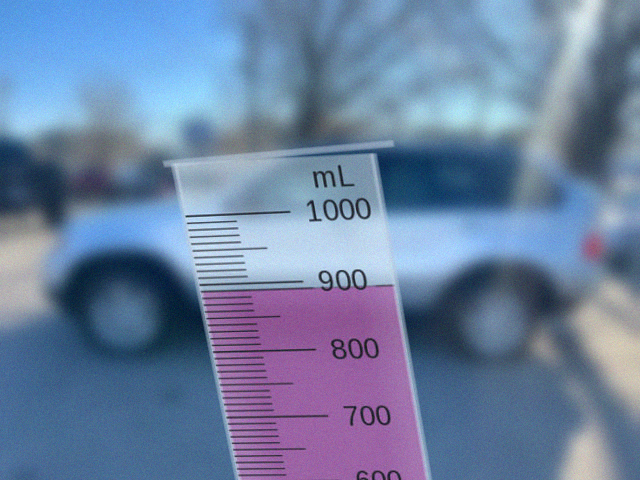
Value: 890,mL
